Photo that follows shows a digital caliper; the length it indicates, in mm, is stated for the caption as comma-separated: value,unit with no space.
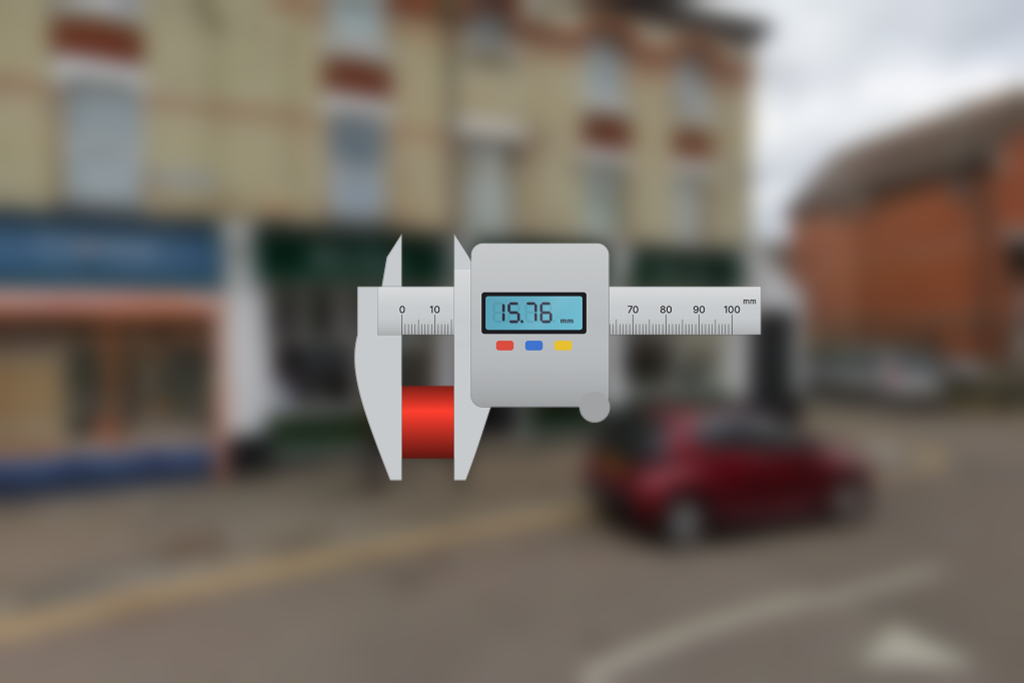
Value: 15.76,mm
